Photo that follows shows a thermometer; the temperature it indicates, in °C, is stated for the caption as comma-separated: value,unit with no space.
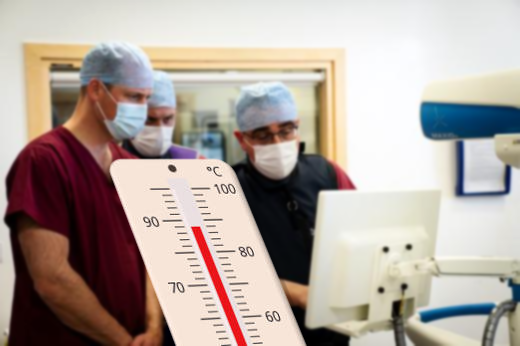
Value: 88,°C
